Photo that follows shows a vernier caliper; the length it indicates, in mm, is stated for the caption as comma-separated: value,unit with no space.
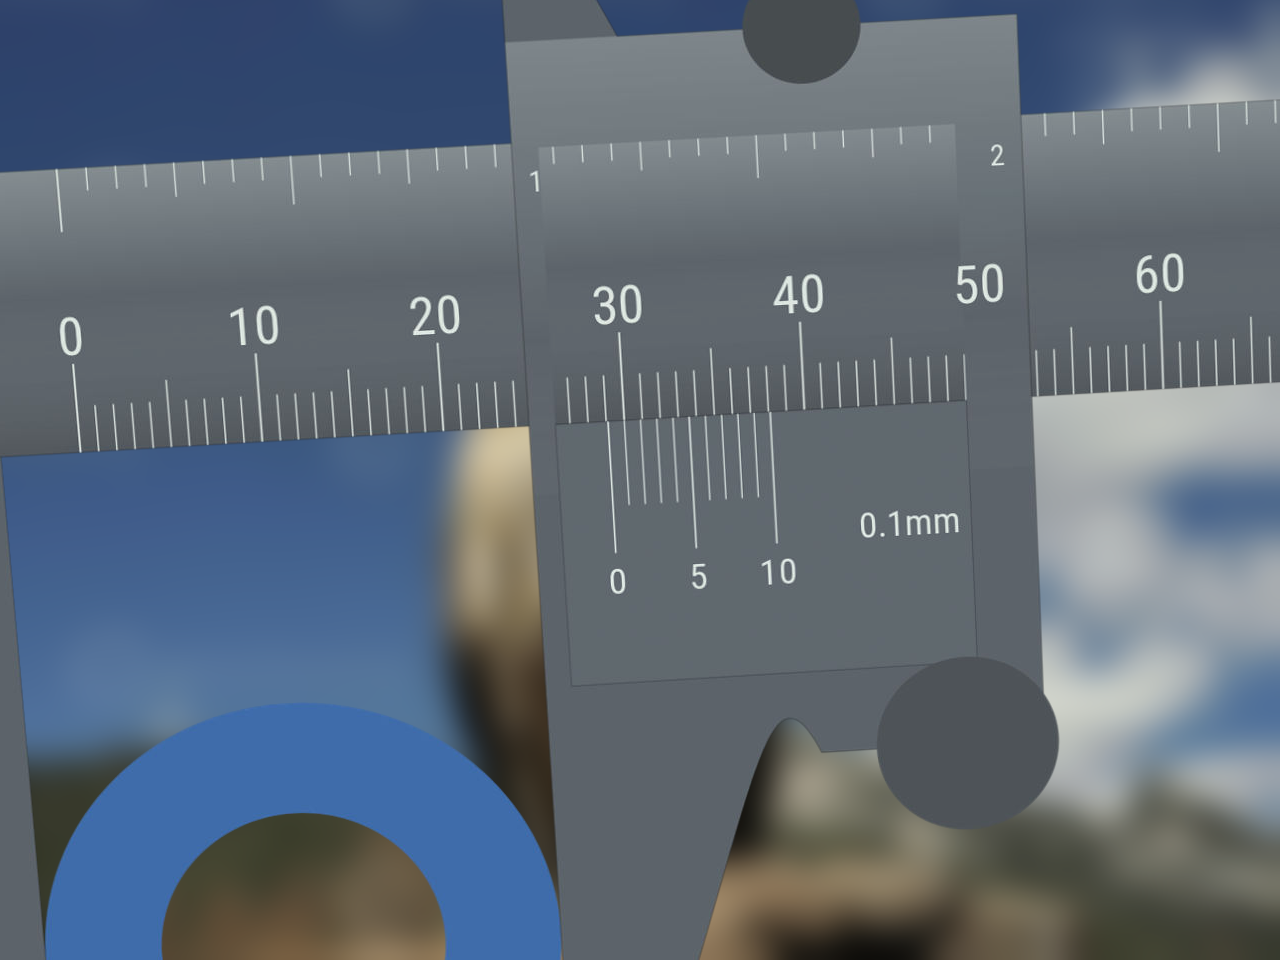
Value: 29.1,mm
